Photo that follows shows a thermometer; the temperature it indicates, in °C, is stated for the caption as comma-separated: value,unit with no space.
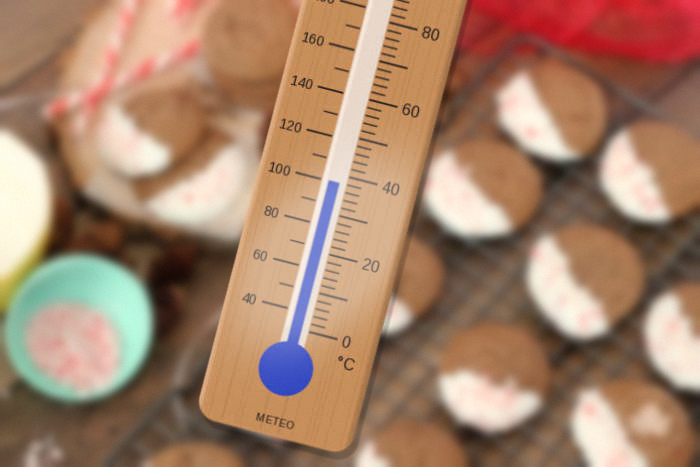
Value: 38,°C
